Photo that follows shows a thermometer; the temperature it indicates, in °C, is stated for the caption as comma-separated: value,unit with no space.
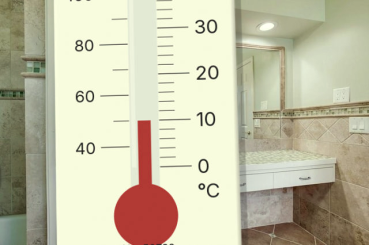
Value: 10,°C
